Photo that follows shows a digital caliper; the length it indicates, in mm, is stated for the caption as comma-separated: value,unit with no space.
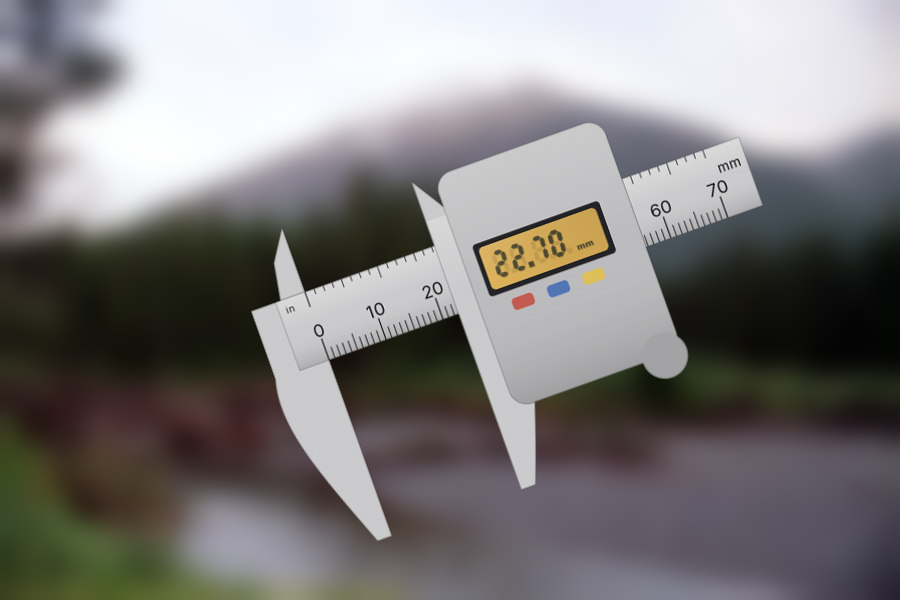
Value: 22.70,mm
